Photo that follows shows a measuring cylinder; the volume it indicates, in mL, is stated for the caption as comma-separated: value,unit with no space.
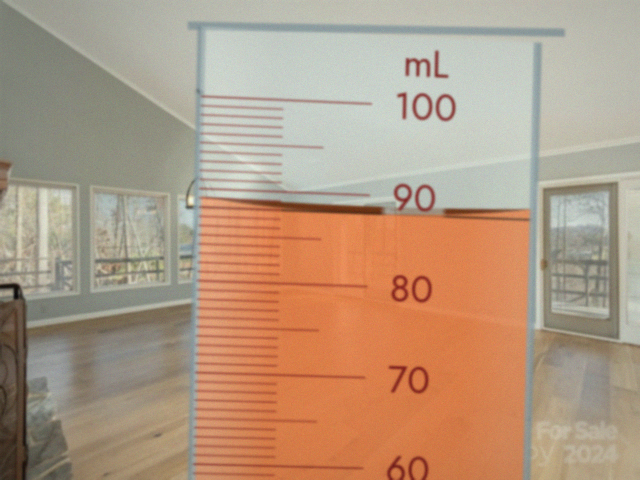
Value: 88,mL
